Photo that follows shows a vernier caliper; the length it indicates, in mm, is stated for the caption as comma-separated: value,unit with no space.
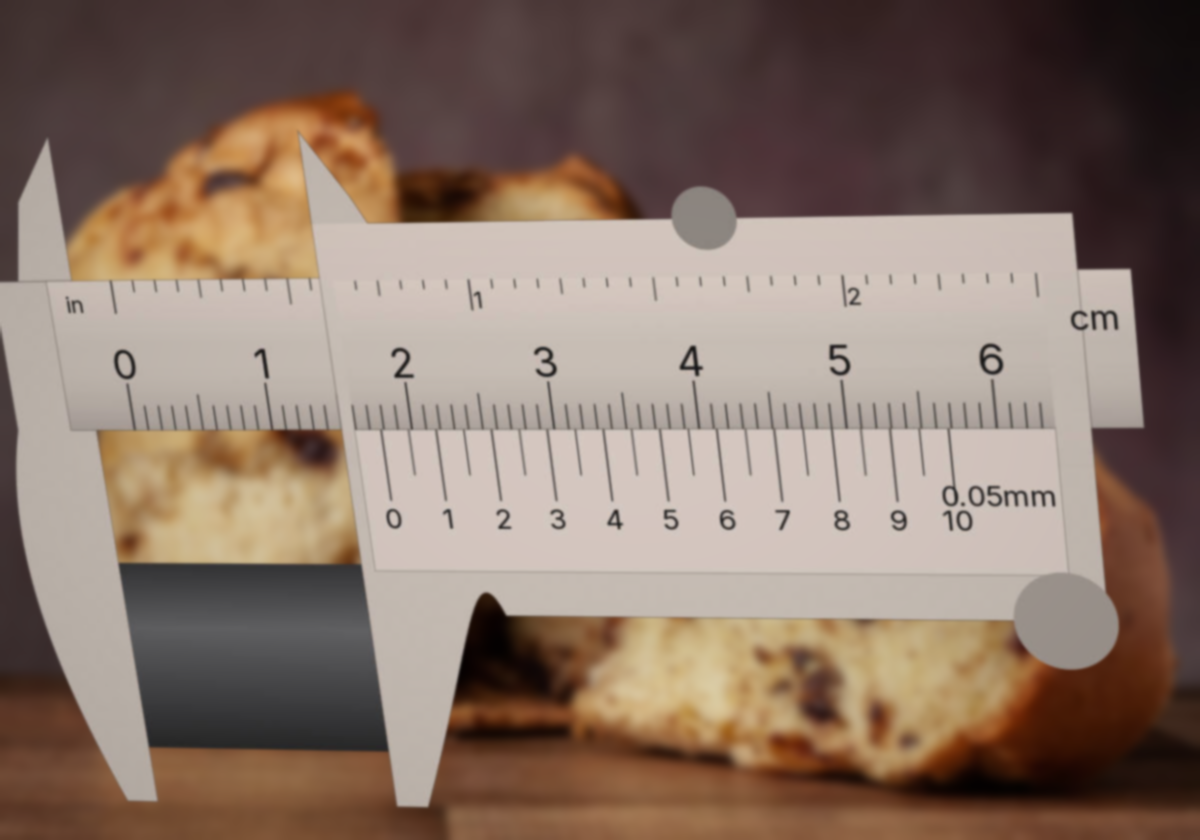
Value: 17.8,mm
